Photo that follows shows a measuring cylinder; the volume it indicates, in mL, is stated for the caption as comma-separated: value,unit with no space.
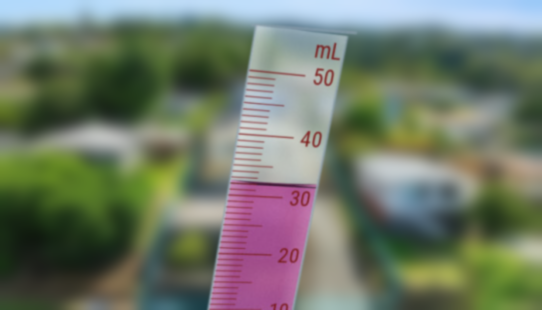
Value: 32,mL
